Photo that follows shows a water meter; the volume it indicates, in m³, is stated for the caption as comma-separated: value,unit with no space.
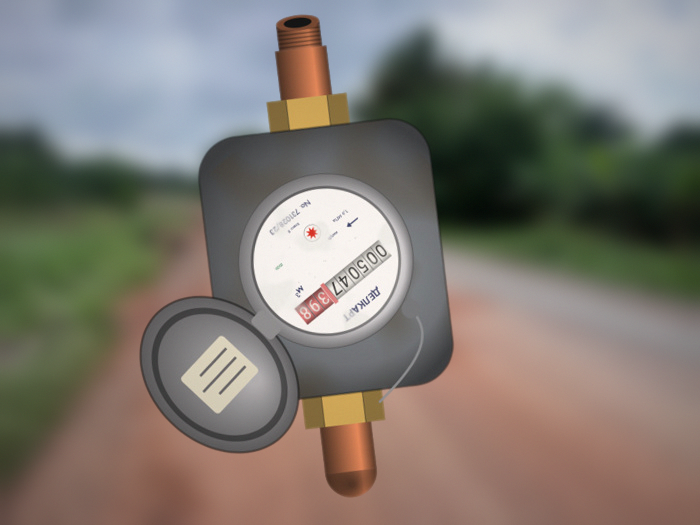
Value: 5047.398,m³
